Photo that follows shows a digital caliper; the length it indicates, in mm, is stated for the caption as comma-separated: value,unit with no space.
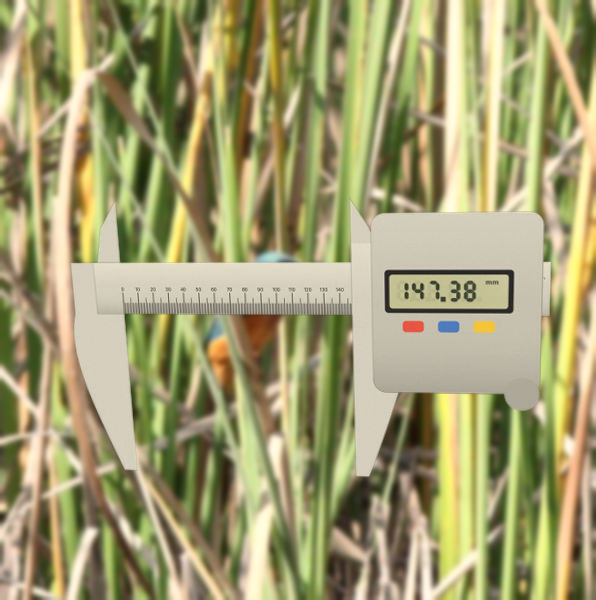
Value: 147.38,mm
